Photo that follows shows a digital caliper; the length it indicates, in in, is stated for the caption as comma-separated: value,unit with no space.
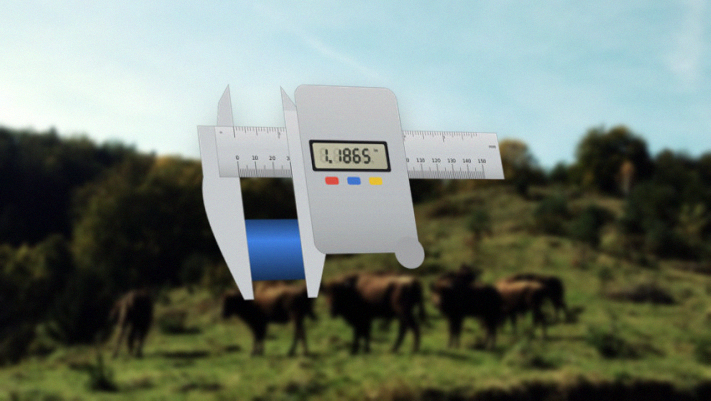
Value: 1.1865,in
